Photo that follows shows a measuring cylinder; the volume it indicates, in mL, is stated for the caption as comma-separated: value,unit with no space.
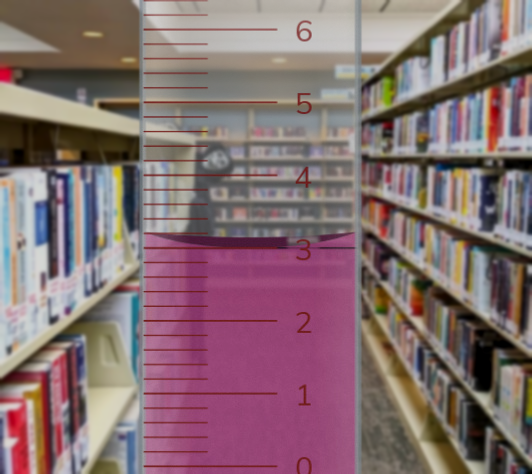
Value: 3,mL
